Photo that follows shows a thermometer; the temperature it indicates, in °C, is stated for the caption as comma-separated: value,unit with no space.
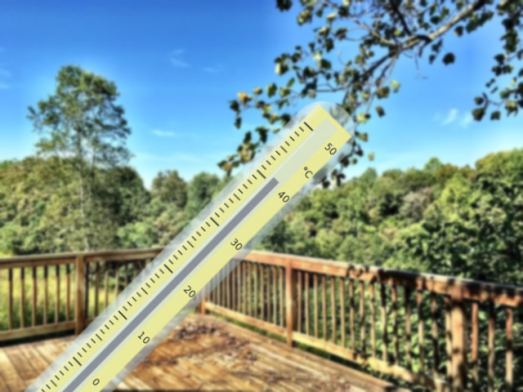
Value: 41,°C
